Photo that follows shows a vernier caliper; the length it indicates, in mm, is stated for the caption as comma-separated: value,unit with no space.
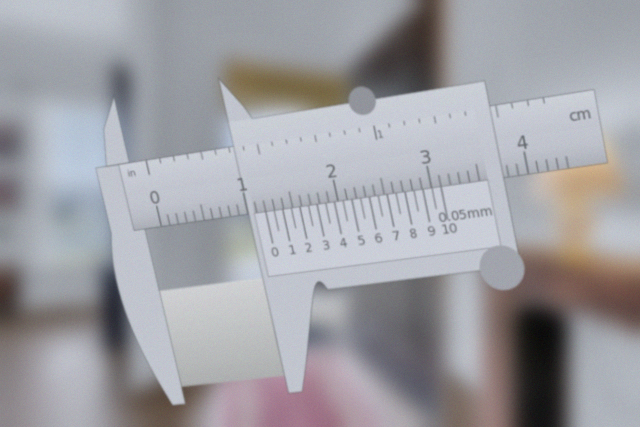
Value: 12.0,mm
